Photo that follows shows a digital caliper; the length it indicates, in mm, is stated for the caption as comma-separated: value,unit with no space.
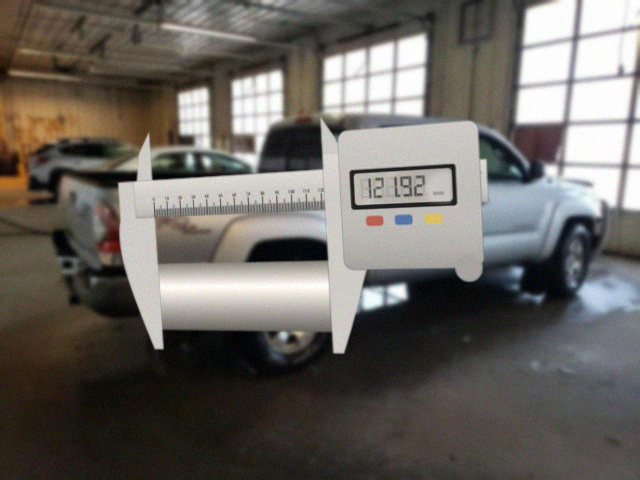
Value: 121.92,mm
